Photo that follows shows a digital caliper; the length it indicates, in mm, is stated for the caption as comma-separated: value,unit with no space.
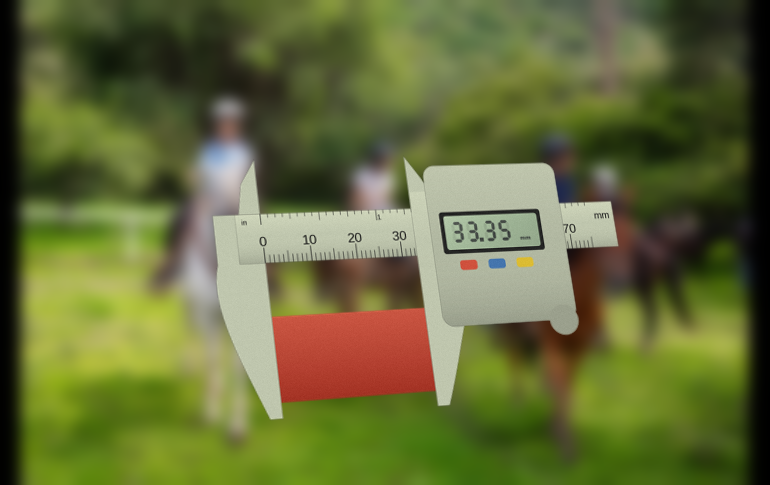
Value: 33.35,mm
